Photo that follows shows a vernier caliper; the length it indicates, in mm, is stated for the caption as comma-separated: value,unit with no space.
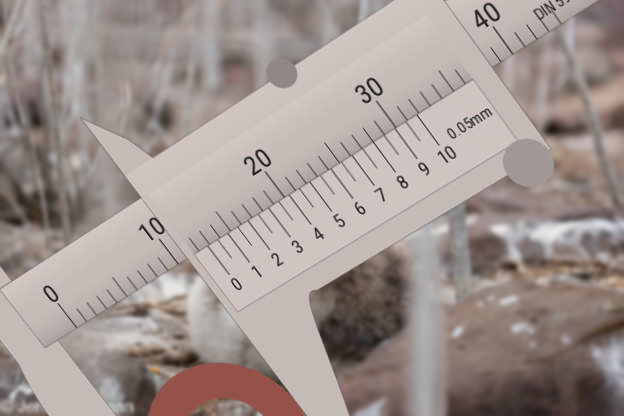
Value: 12.8,mm
